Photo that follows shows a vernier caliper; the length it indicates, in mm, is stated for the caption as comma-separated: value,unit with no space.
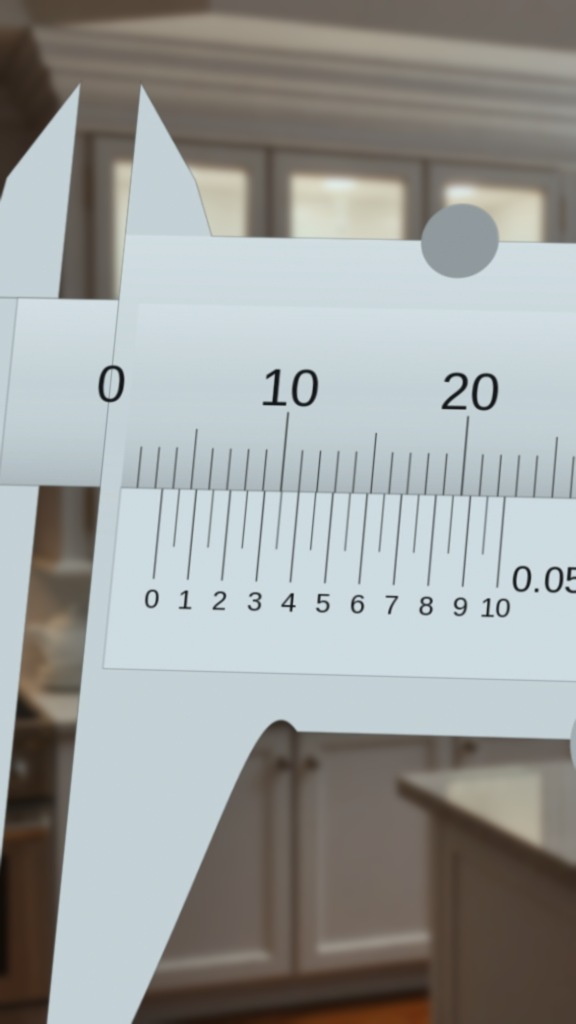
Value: 3.4,mm
